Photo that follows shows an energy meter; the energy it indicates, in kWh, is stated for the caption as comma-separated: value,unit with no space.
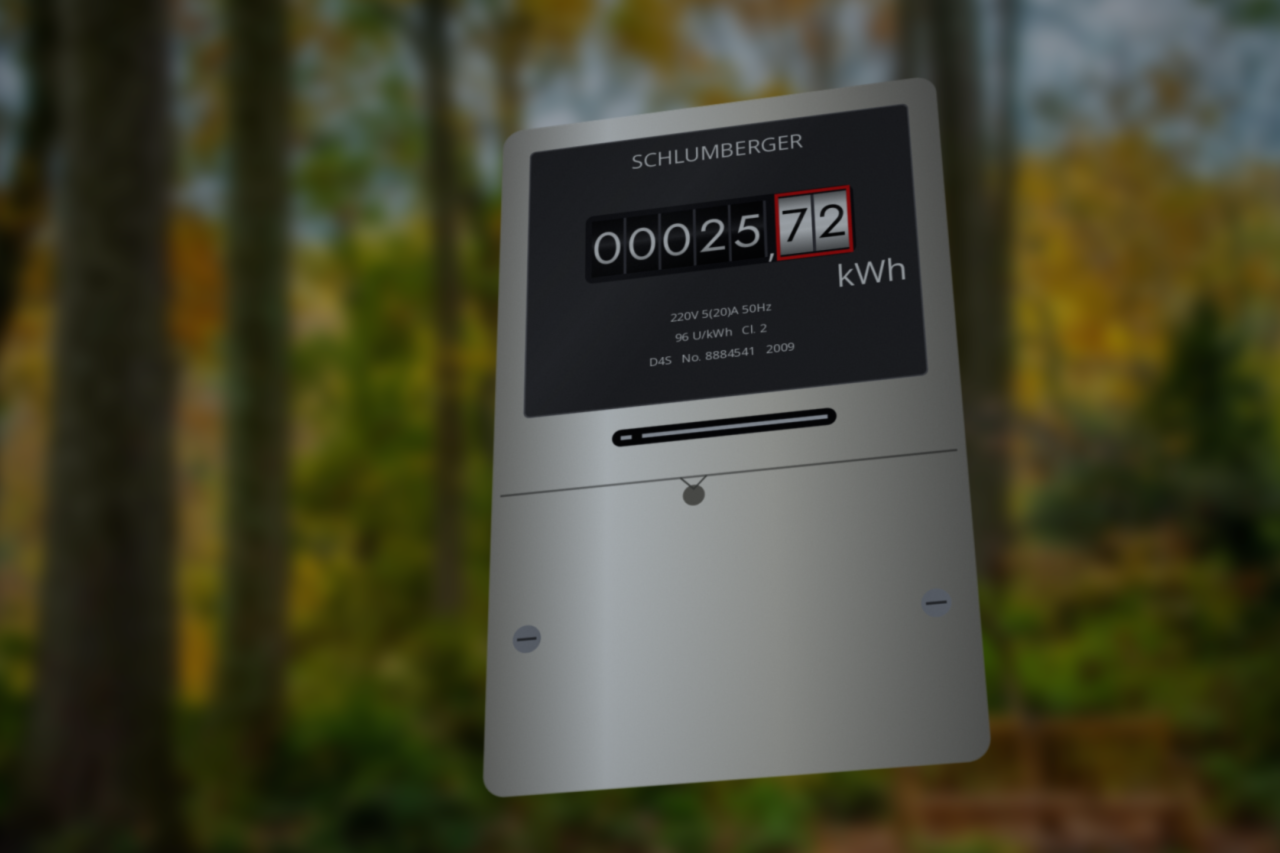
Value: 25.72,kWh
